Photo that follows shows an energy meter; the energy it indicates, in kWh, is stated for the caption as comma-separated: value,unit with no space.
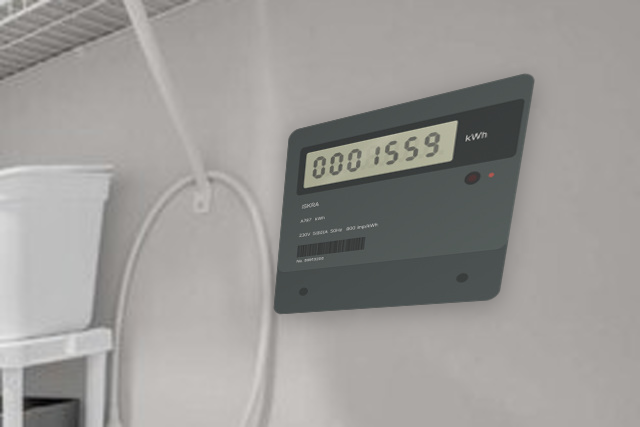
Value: 1559,kWh
